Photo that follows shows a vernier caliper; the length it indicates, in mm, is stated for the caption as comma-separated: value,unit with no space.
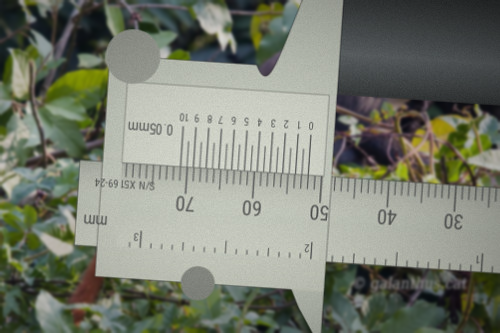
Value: 52.0,mm
